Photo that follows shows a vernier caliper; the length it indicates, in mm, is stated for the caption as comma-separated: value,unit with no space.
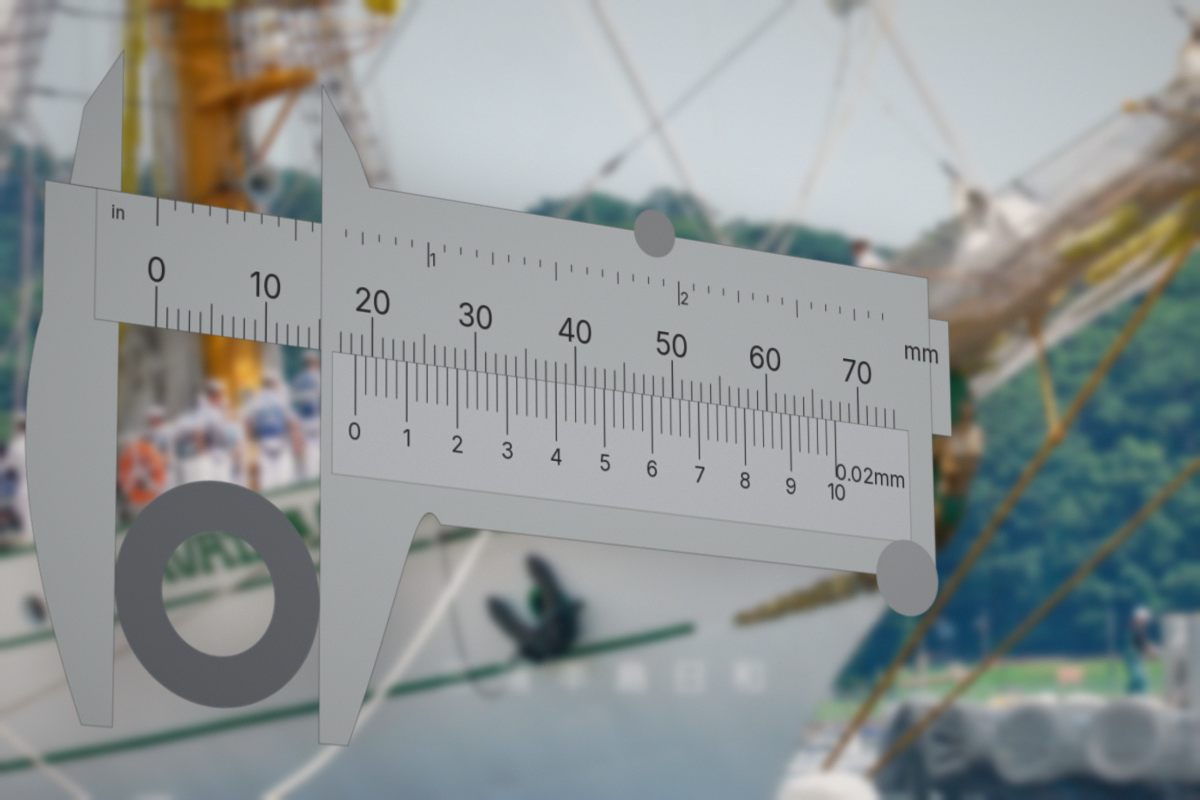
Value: 18.4,mm
